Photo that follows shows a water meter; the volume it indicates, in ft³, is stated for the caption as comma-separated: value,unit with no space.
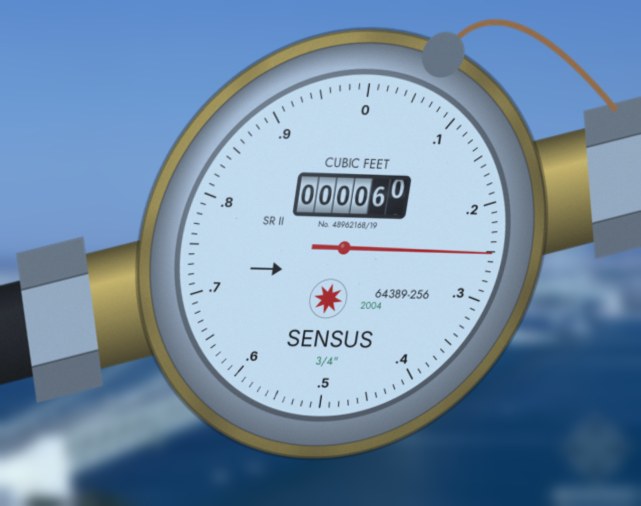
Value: 60.25,ft³
